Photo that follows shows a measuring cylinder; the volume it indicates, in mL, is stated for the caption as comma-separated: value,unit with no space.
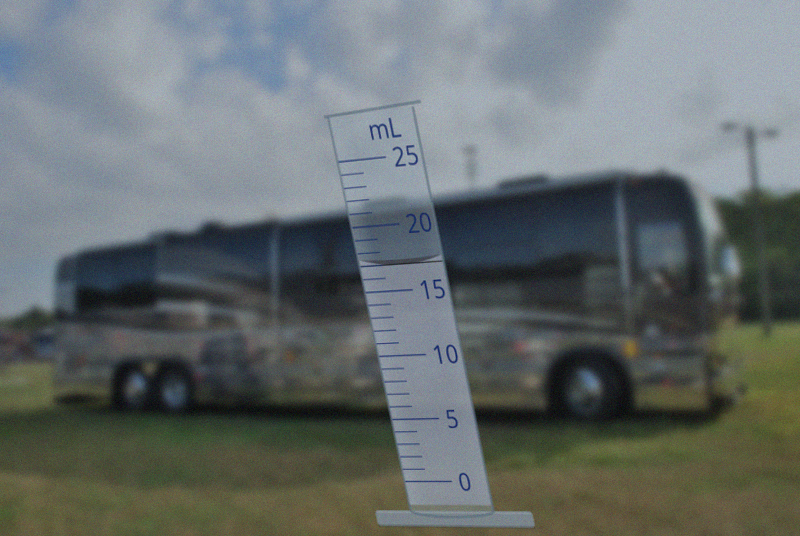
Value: 17,mL
